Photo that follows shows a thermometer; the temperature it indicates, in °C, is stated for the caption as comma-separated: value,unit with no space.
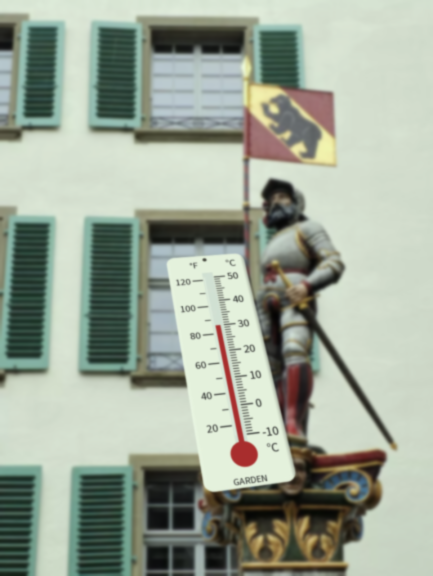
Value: 30,°C
